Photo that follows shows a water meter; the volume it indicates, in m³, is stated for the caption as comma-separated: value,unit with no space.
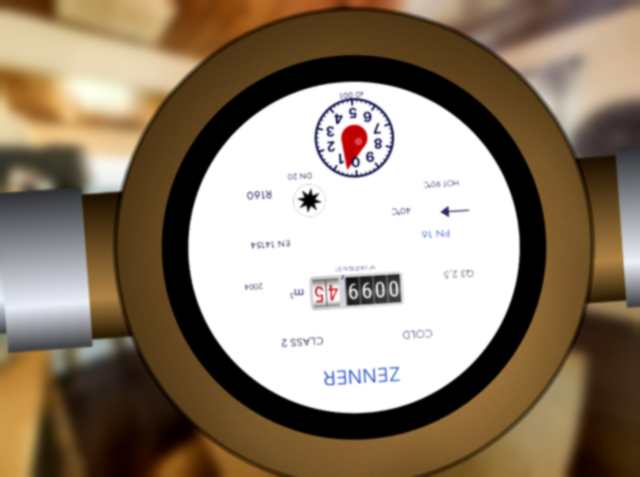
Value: 99.450,m³
